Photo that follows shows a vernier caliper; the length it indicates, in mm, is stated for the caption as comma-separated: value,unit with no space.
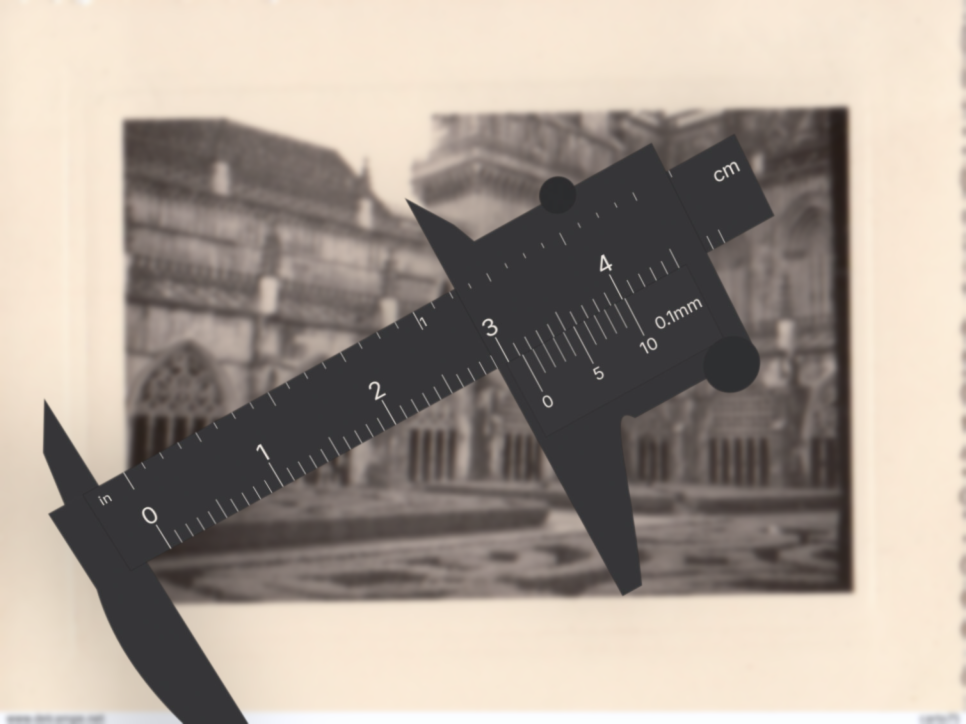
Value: 31.2,mm
